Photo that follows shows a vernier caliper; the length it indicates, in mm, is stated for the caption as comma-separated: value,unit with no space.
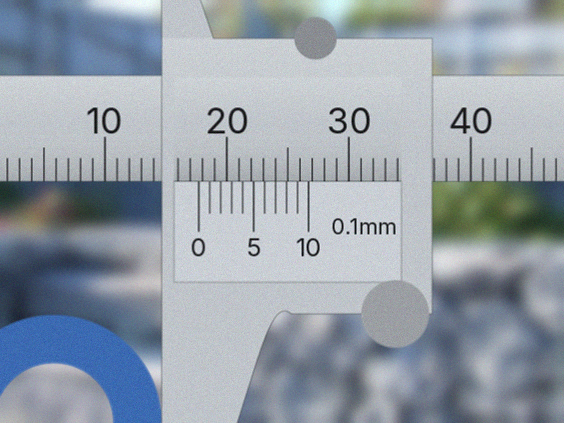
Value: 17.7,mm
